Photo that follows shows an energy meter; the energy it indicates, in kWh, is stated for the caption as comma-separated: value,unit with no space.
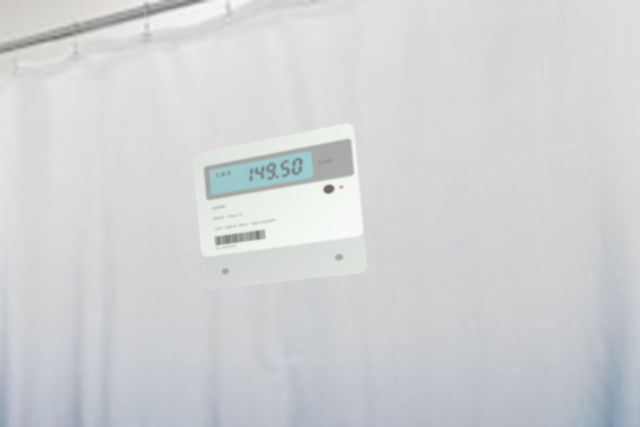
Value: 149.50,kWh
